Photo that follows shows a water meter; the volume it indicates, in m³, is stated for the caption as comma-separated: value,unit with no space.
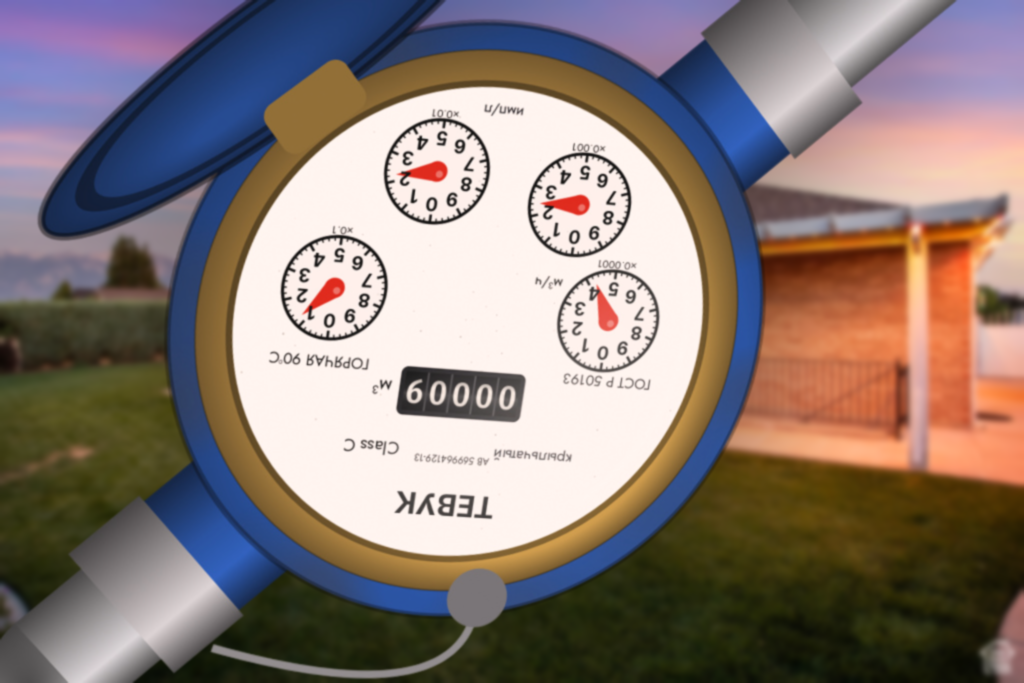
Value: 9.1224,m³
